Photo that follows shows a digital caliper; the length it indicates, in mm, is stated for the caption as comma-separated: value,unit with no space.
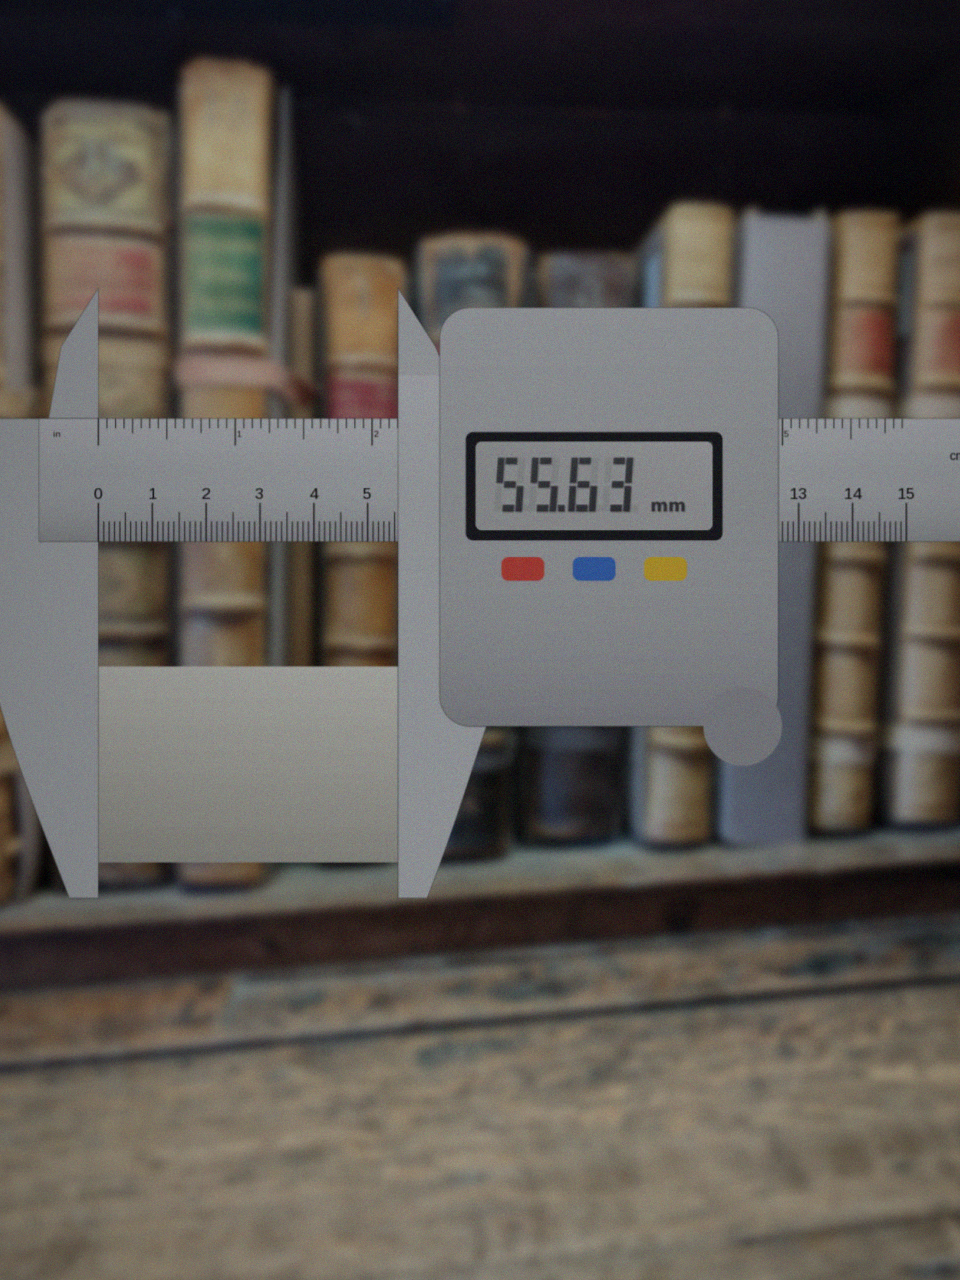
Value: 55.63,mm
